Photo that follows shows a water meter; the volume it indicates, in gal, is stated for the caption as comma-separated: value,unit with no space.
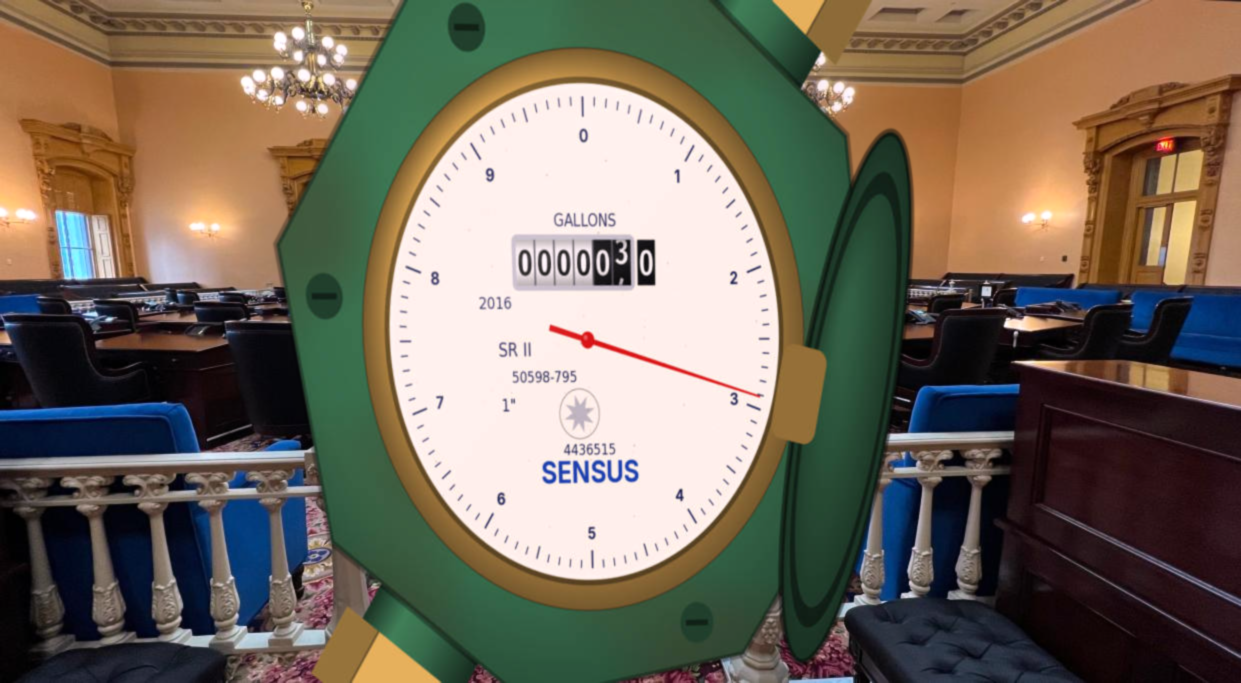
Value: 32.9,gal
